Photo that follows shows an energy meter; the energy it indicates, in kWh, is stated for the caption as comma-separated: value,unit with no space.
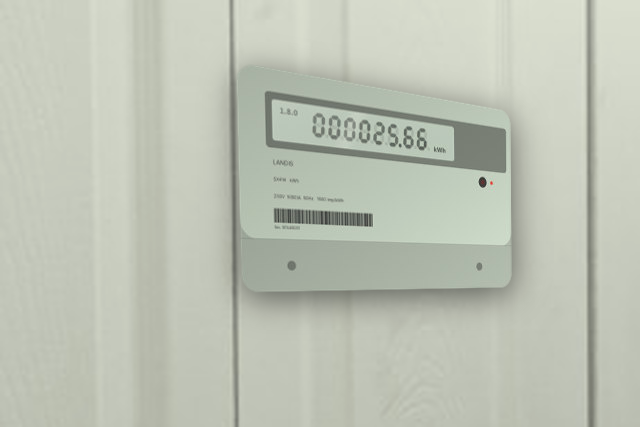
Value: 25.66,kWh
